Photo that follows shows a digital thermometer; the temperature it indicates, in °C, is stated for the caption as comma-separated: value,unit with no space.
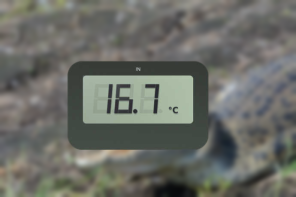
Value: 16.7,°C
